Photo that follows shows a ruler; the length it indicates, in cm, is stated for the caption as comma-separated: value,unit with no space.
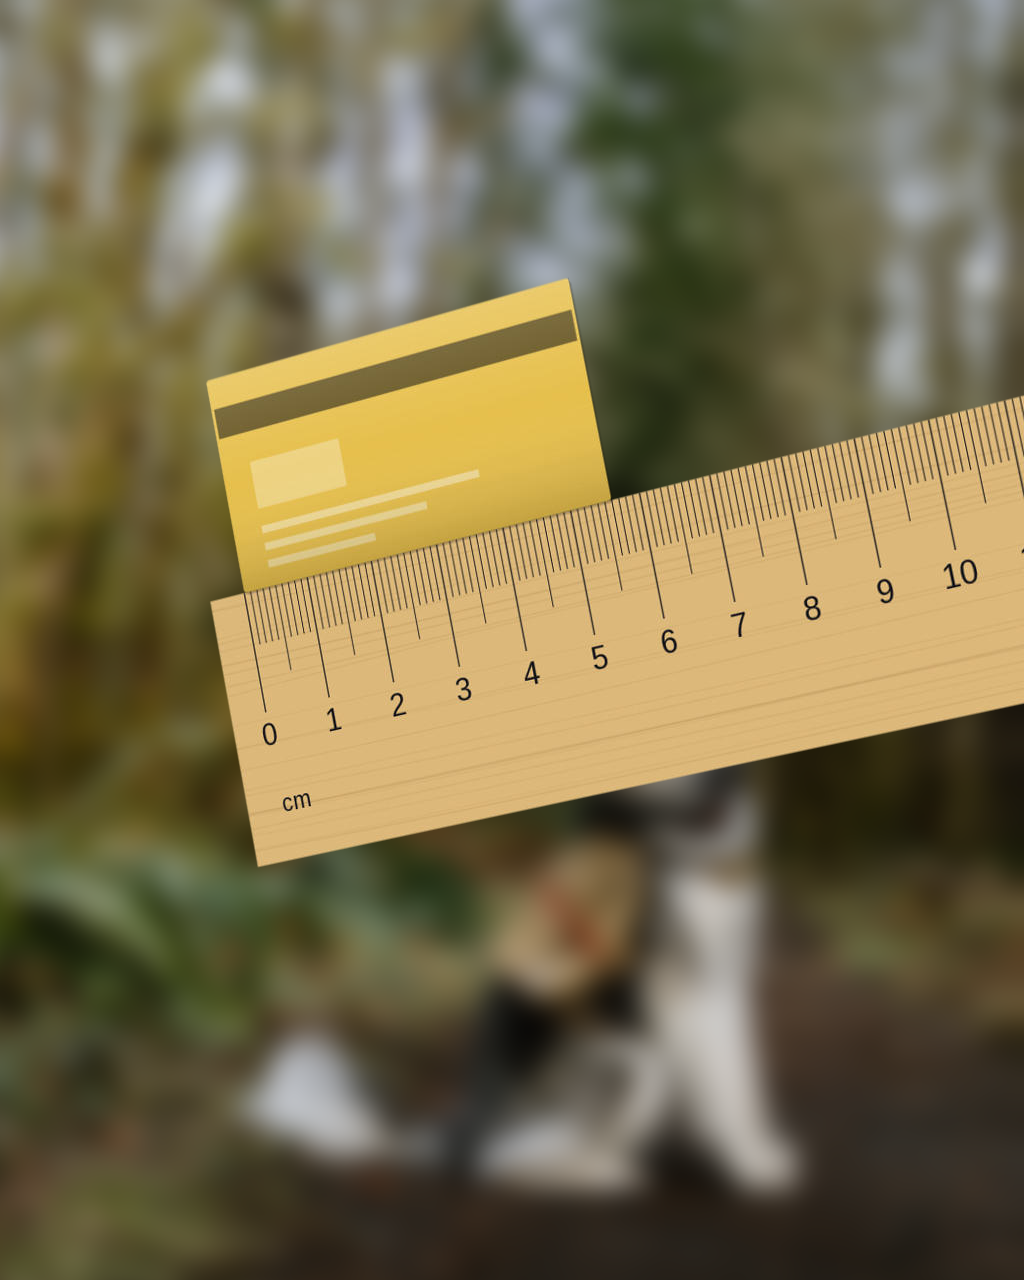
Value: 5.6,cm
